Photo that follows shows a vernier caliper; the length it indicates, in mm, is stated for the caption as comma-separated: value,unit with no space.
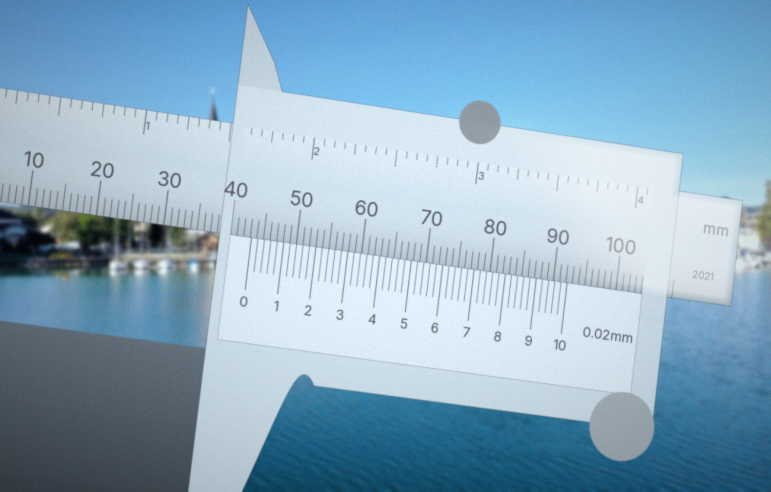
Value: 43.2,mm
